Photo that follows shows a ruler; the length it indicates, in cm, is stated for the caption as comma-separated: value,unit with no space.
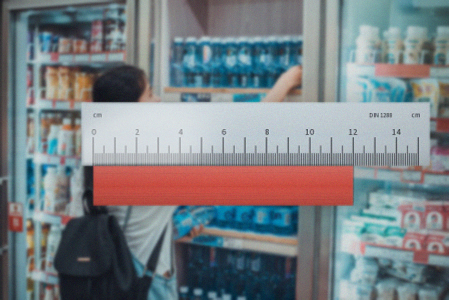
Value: 12,cm
